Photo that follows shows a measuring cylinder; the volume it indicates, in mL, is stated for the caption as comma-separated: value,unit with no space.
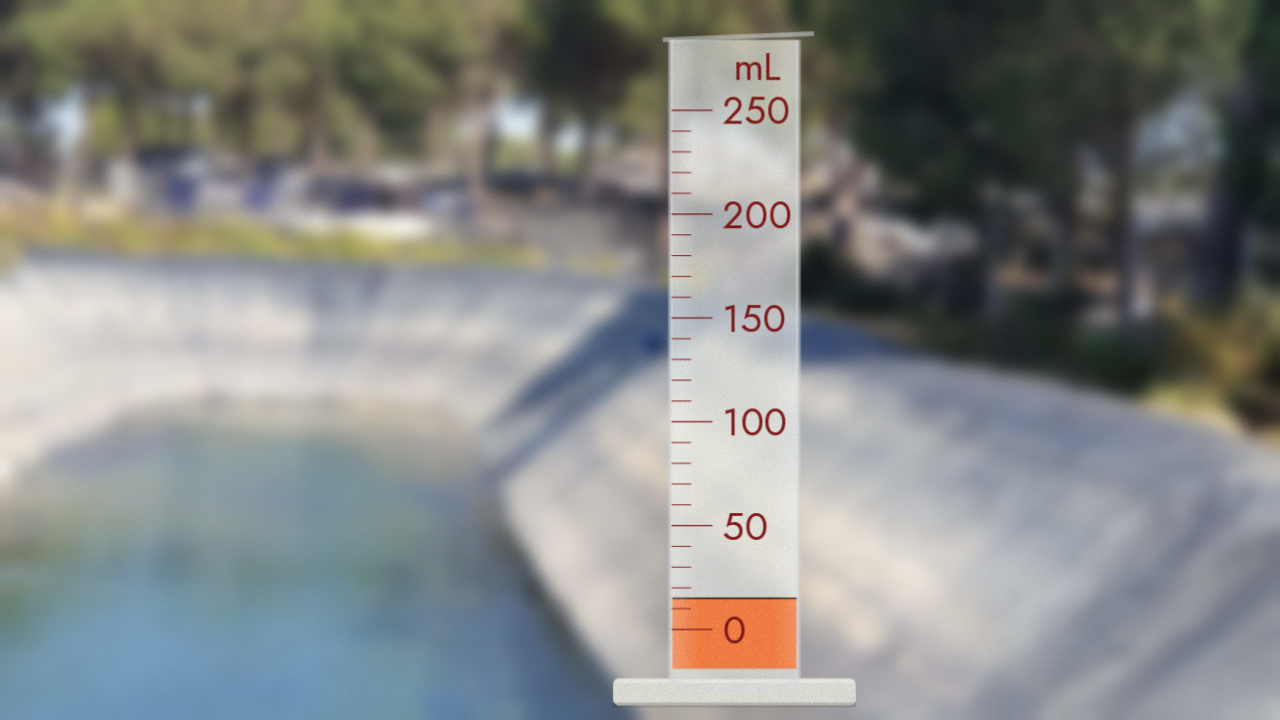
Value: 15,mL
